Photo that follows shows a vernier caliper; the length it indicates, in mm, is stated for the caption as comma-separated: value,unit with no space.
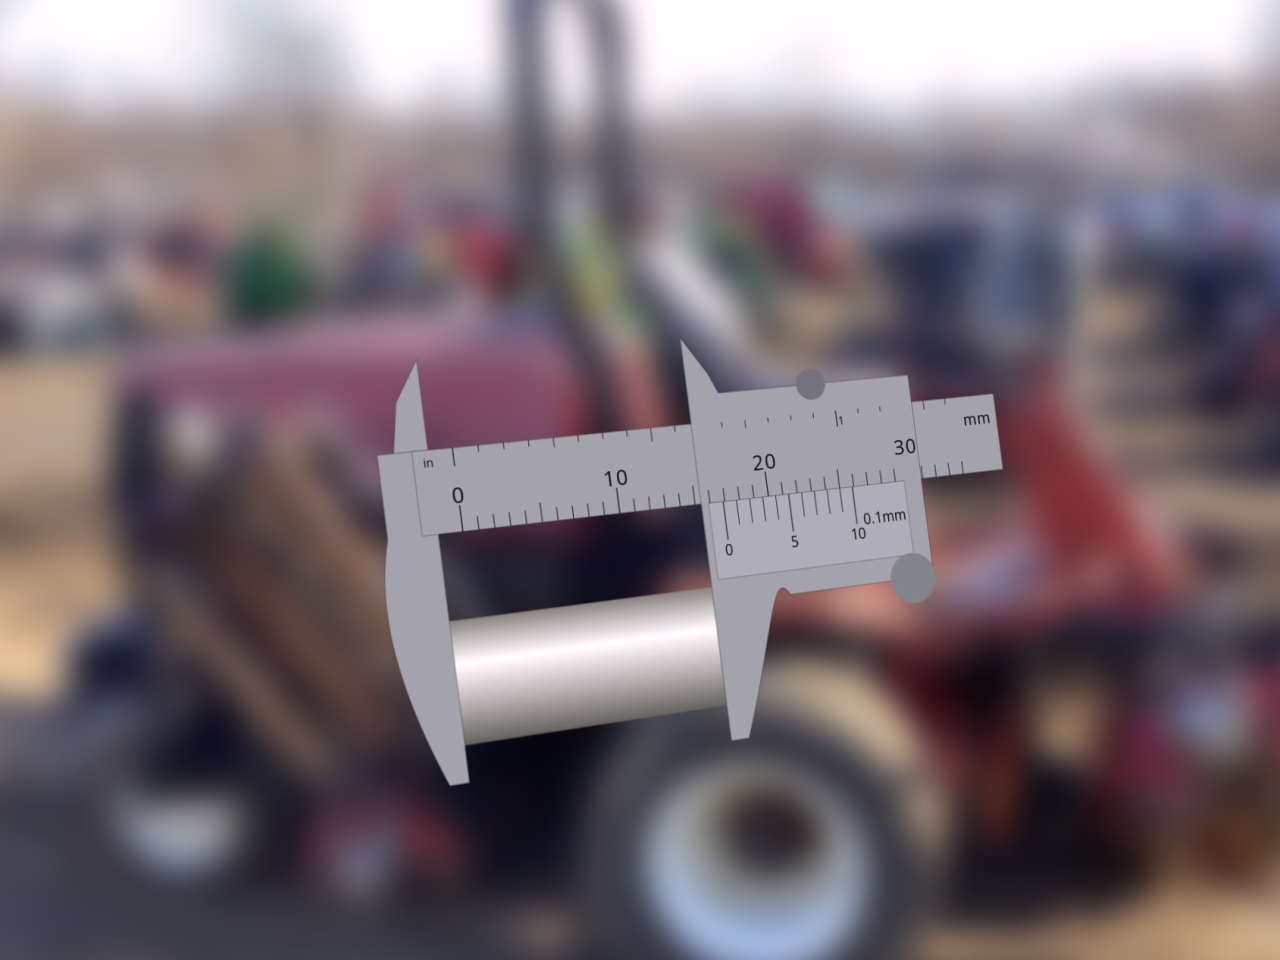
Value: 16.9,mm
